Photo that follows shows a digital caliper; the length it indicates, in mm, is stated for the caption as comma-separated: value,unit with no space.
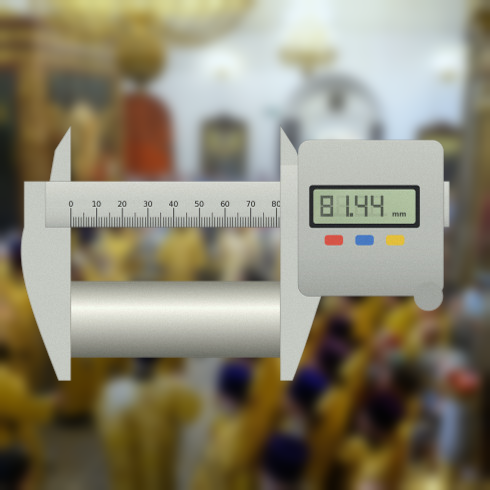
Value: 81.44,mm
